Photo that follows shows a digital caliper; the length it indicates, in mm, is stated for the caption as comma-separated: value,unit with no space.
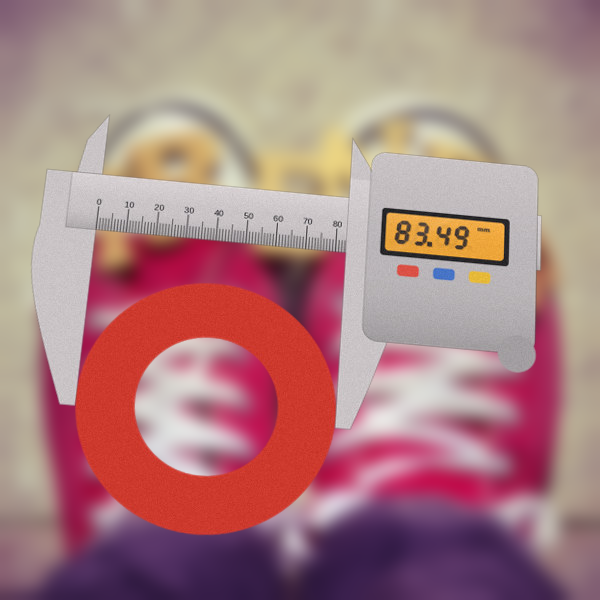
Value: 83.49,mm
